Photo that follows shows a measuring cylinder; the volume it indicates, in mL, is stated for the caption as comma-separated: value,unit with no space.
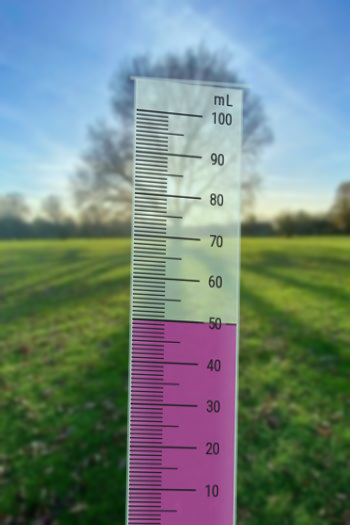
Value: 50,mL
